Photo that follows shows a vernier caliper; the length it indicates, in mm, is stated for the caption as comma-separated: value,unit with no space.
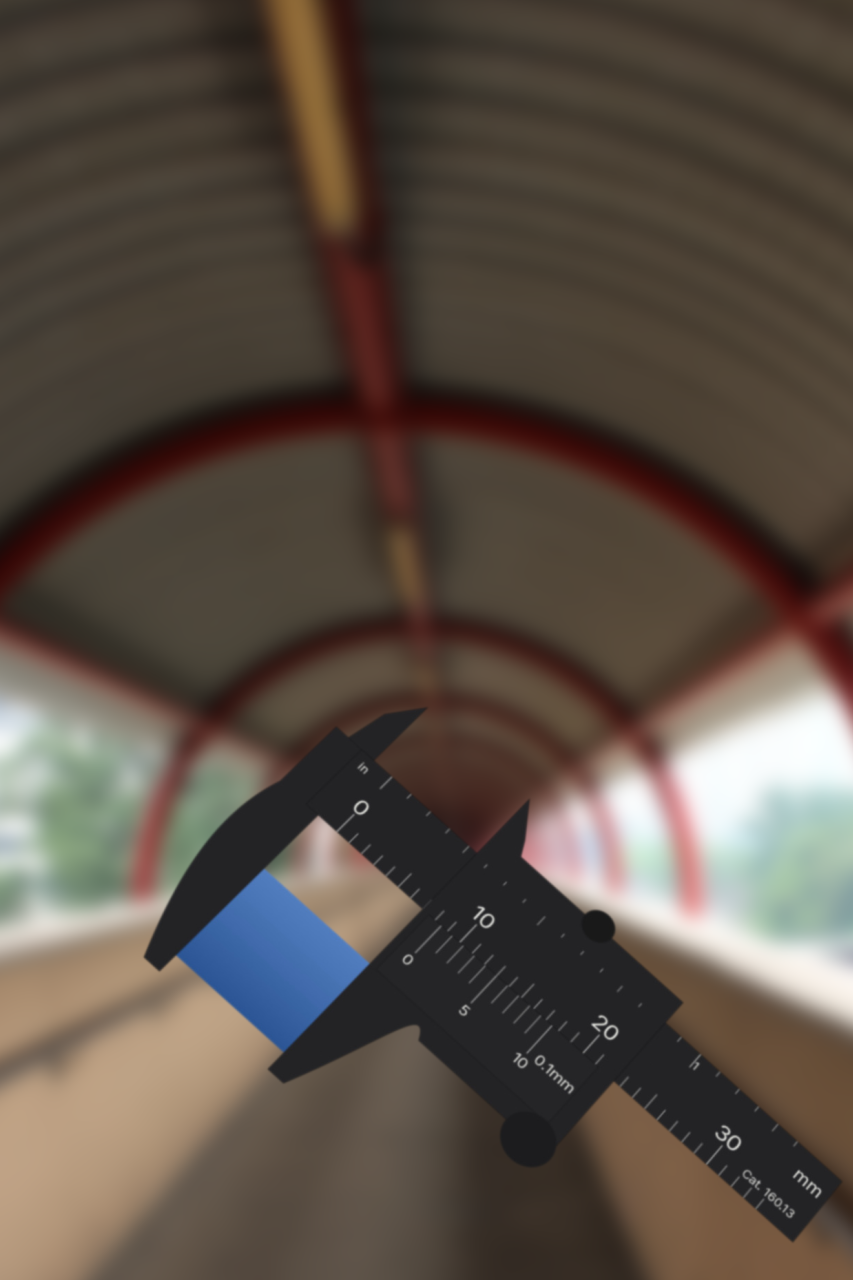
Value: 8.5,mm
